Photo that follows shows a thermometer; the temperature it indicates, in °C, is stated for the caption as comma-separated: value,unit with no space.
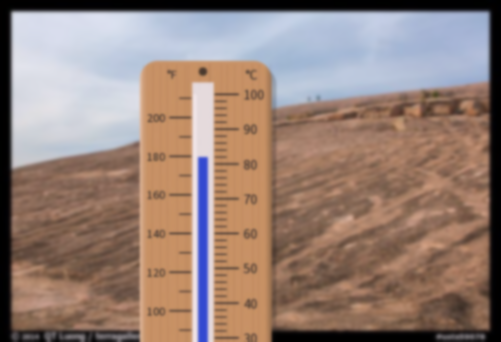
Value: 82,°C
